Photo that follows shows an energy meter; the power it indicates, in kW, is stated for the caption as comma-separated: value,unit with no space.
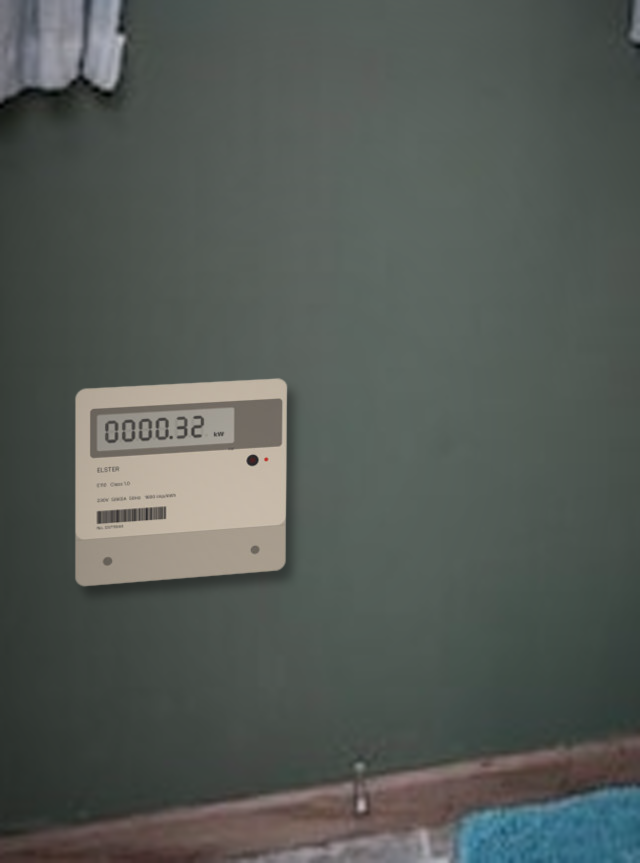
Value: 0.32,kW
